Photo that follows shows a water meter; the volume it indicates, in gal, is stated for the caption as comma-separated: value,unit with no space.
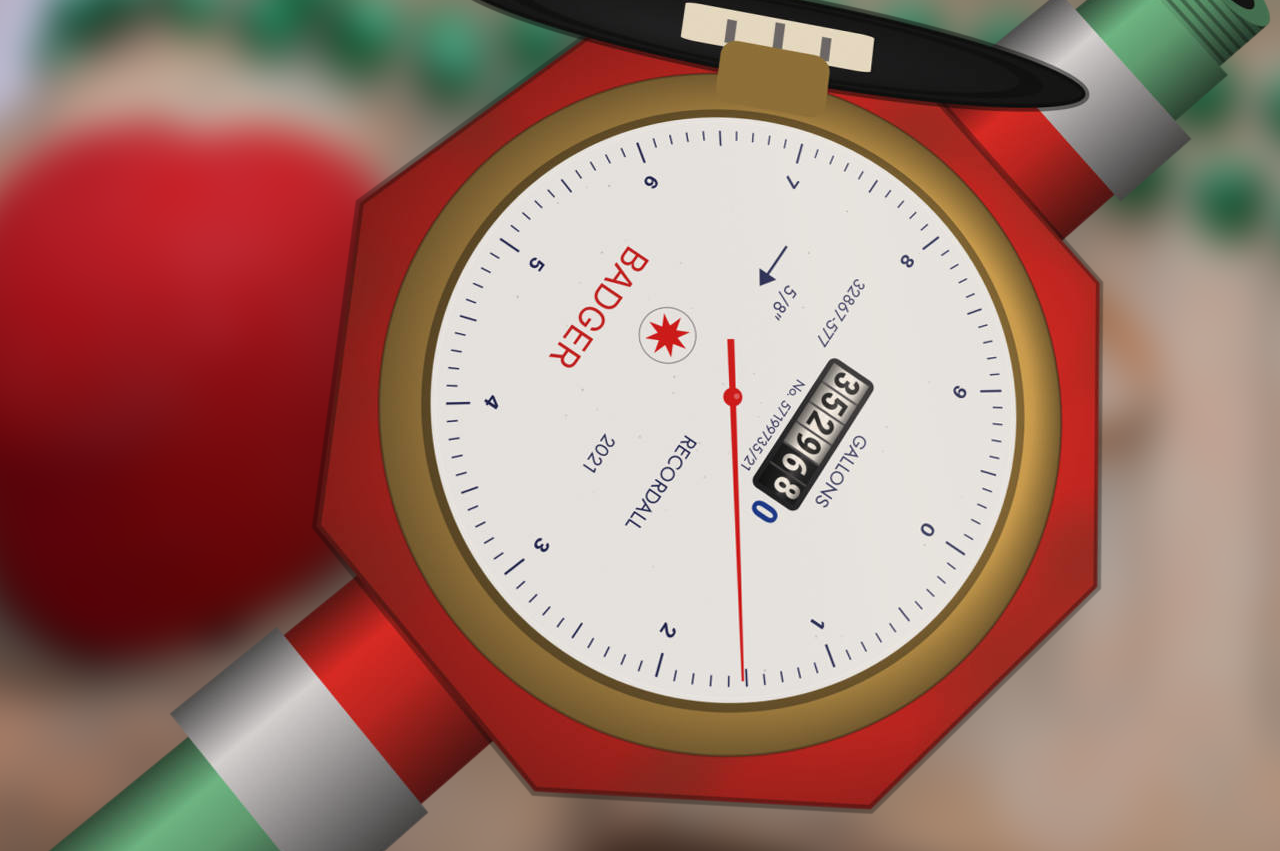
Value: 3529681.5,gal
